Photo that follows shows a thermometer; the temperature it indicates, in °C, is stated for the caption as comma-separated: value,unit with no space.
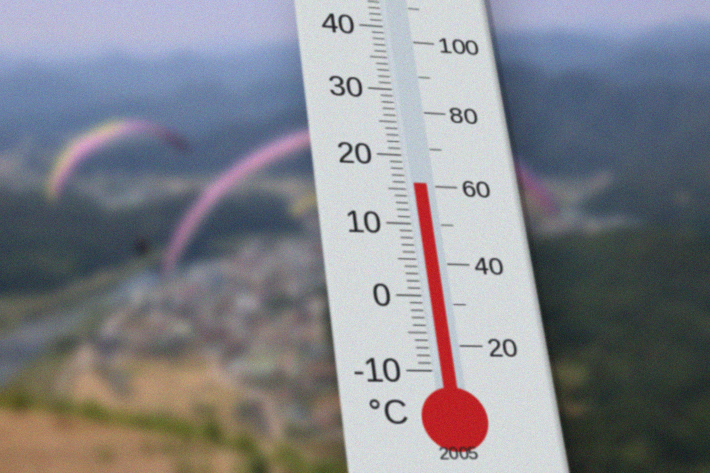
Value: 16,°C
